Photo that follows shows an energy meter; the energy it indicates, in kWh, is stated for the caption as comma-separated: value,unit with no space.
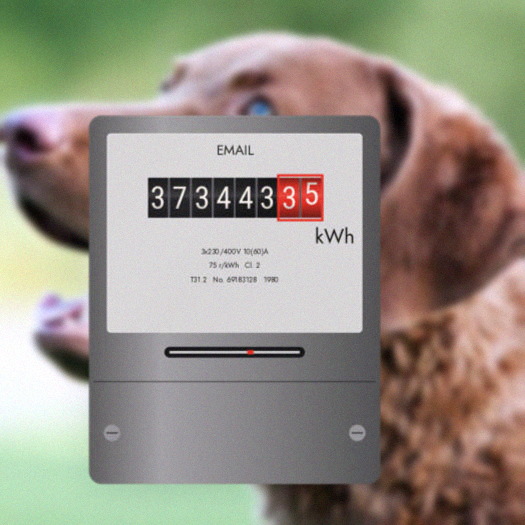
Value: 373443.35,kWh
